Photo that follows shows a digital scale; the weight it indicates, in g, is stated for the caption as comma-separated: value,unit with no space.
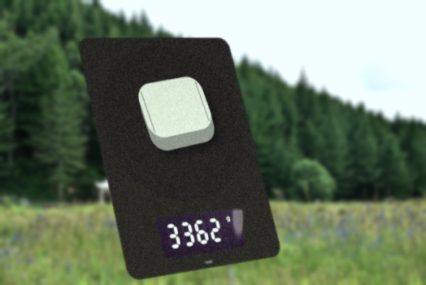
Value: 3362,g
